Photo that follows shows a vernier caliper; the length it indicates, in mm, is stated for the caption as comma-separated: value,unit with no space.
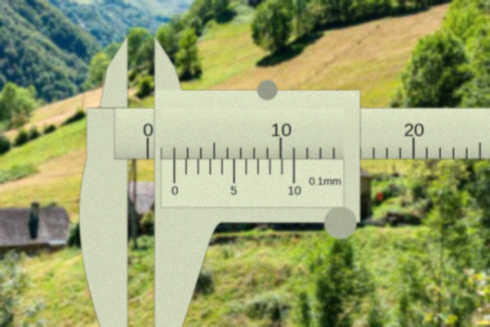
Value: 2.0,mm
